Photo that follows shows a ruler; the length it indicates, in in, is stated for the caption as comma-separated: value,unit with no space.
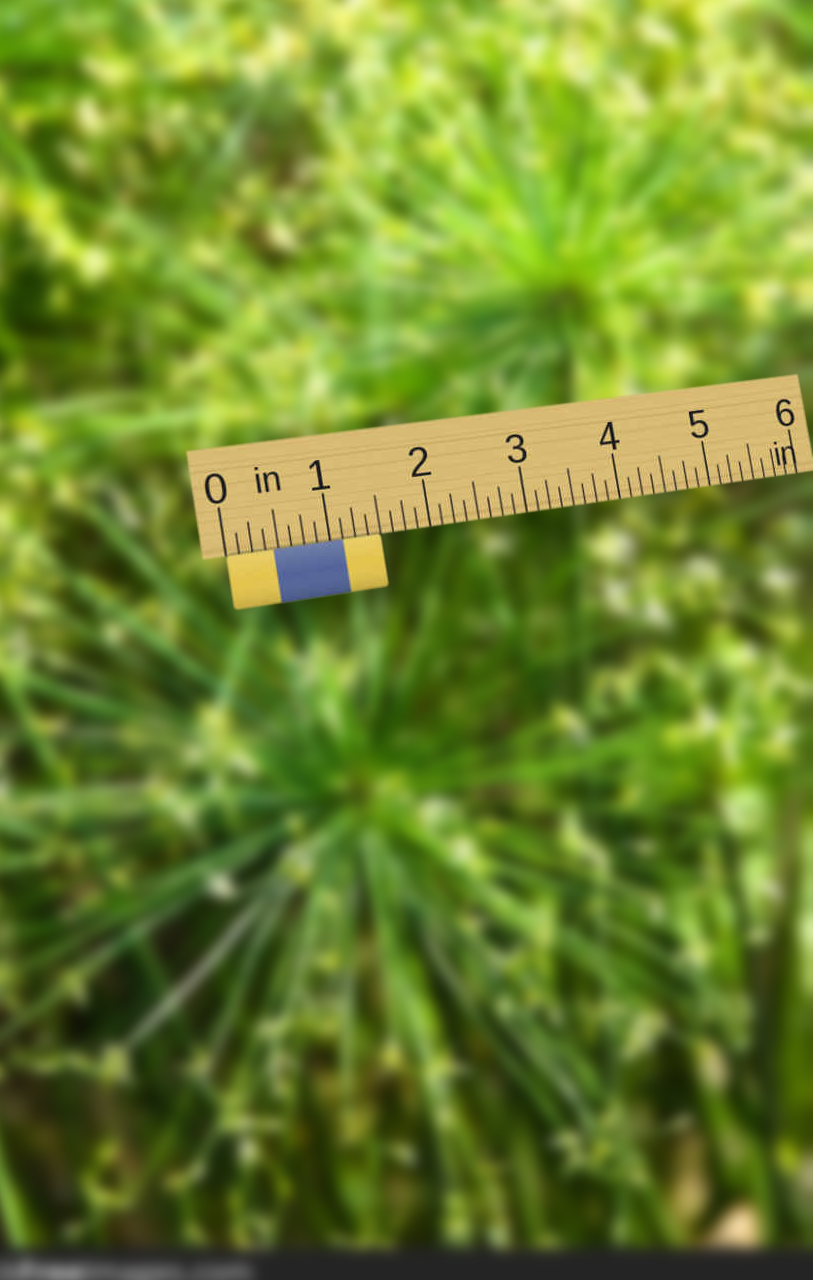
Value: 1.5,in
